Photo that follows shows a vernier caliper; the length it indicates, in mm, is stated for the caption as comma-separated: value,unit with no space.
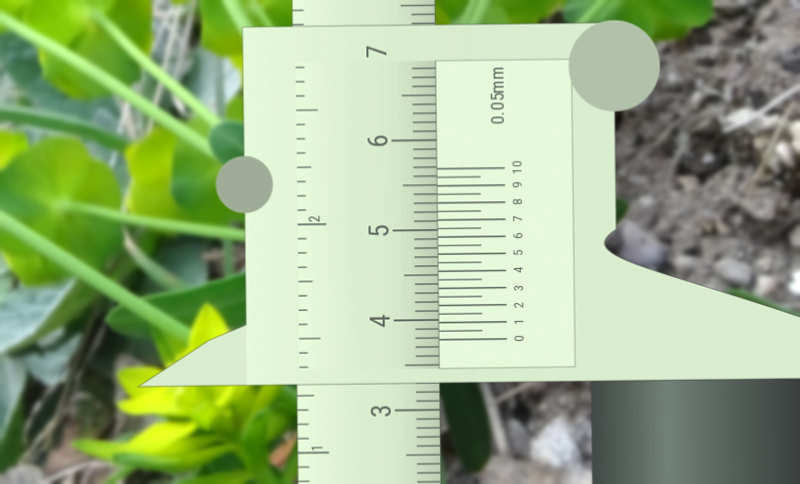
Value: 37.8,mm
